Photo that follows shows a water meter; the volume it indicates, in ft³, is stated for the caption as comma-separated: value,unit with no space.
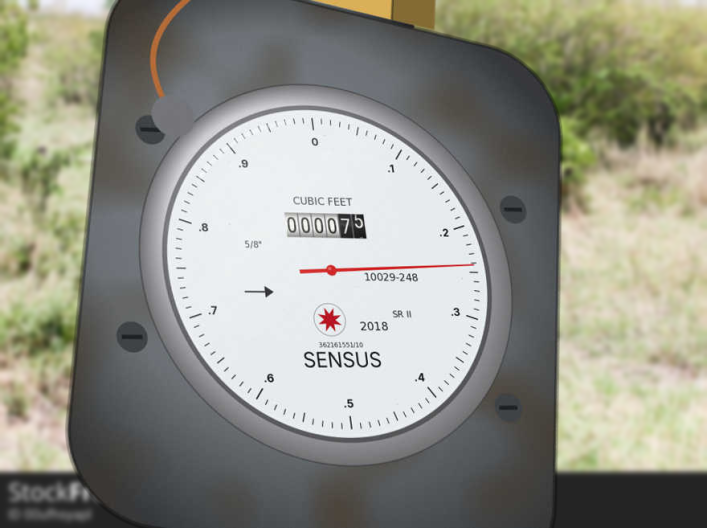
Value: 75.24,ft³
